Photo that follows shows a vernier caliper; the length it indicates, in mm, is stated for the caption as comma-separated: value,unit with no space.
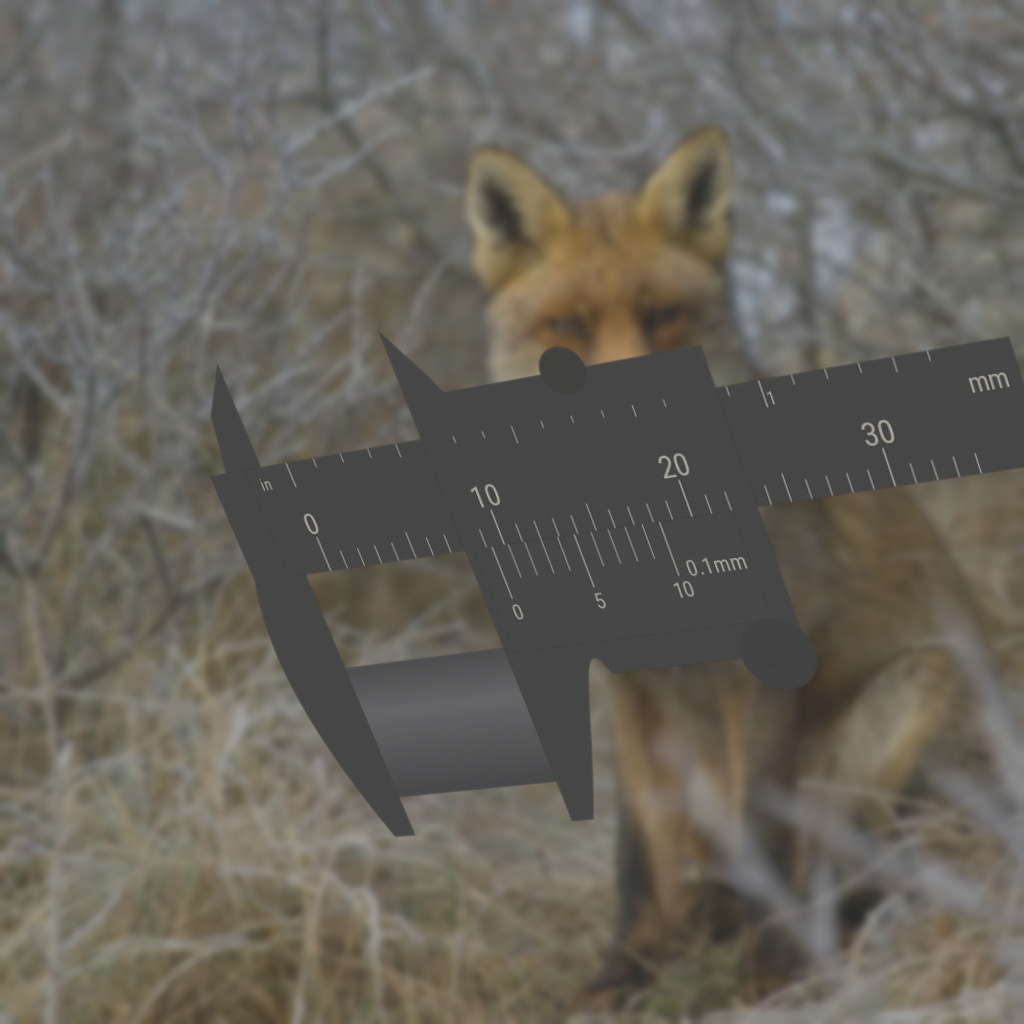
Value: 9.3,mm
